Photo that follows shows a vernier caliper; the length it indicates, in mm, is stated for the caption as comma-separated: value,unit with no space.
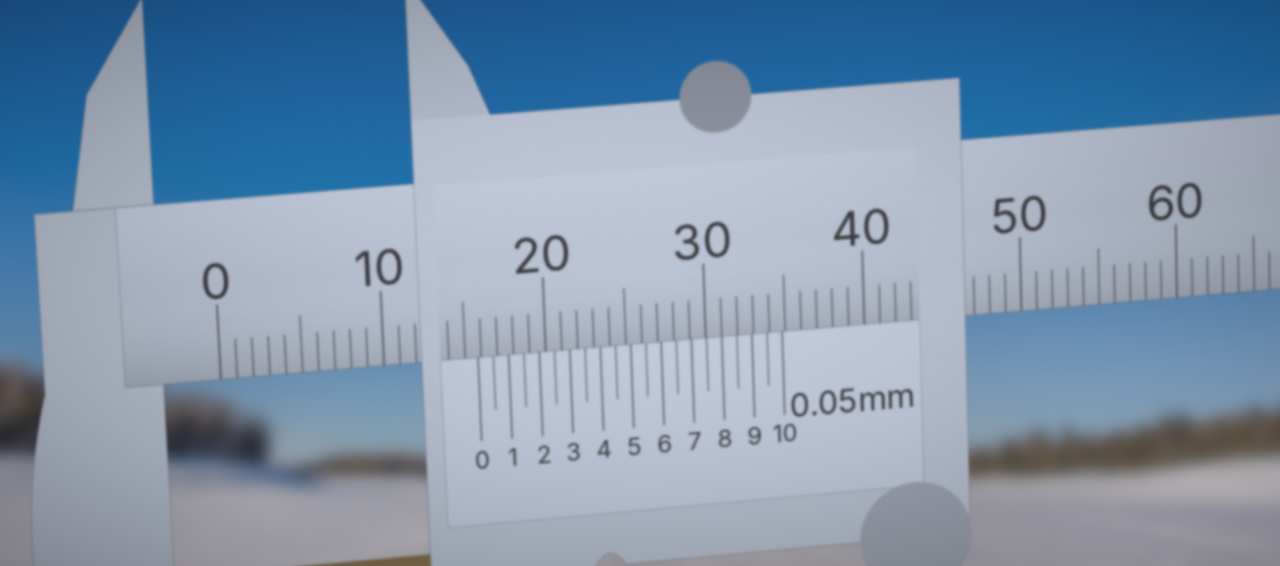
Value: 15.8,mm
